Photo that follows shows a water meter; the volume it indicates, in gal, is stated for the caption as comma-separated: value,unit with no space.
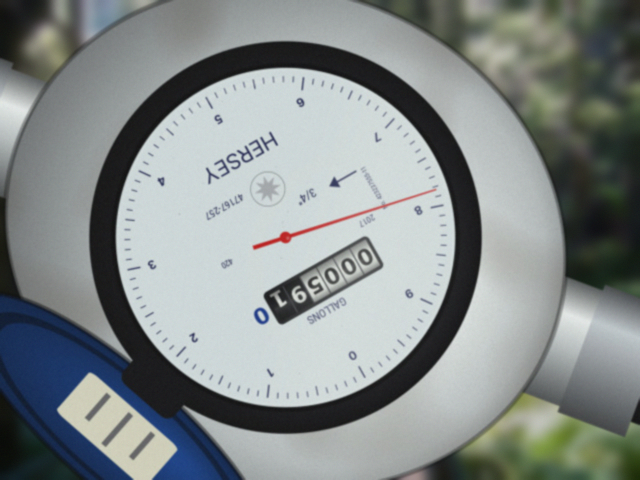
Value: 5907.8,gal
